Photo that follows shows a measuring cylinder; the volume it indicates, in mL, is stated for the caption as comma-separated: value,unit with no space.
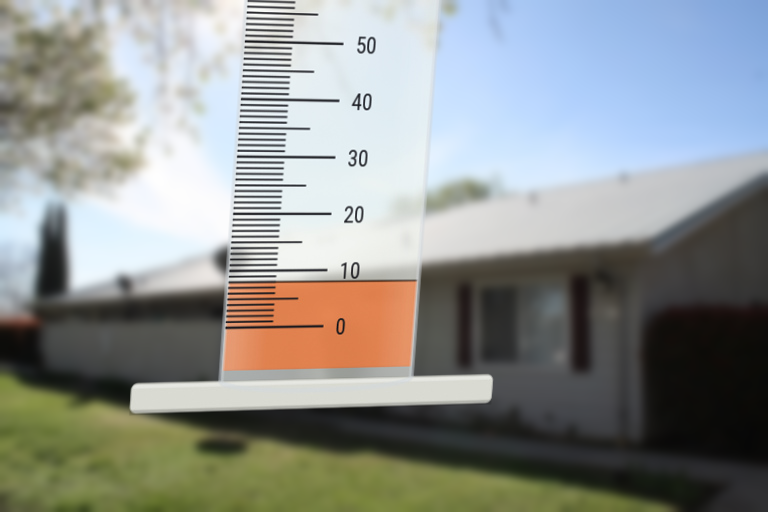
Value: 8,mL
